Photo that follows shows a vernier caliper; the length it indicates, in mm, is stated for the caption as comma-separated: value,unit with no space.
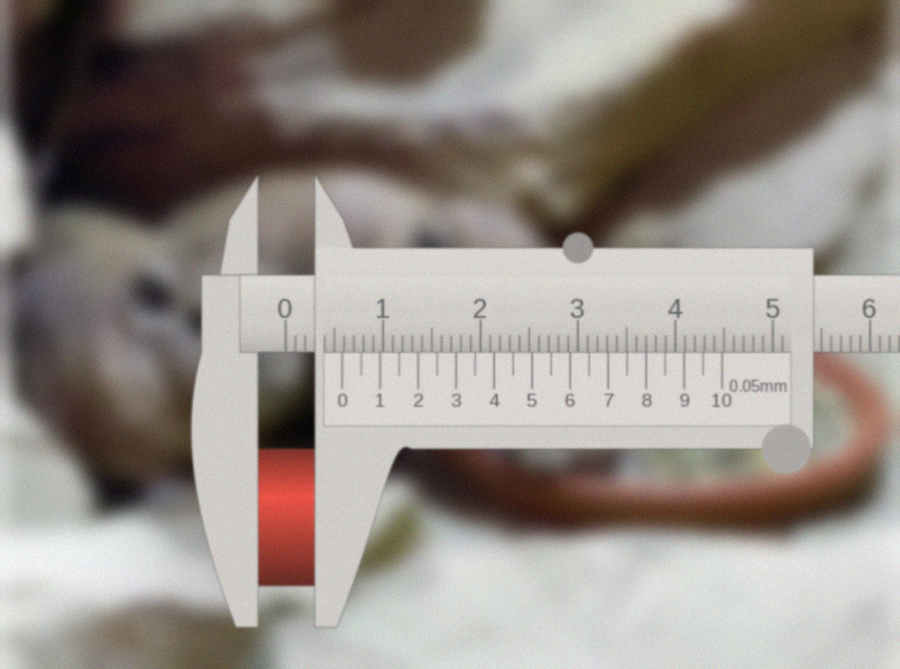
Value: 5.8,mm
